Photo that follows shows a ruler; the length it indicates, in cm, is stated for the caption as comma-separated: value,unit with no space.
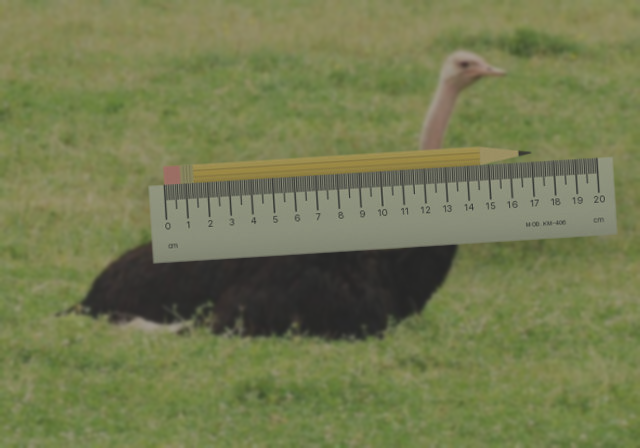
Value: 17,cm
